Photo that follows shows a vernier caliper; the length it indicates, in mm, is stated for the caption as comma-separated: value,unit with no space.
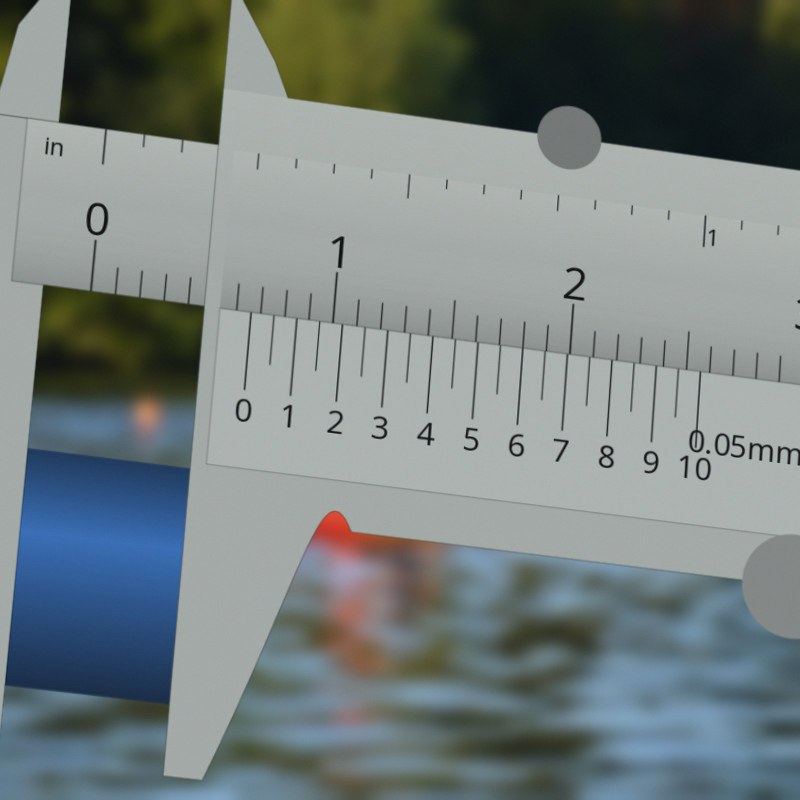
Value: 6.6,mm
